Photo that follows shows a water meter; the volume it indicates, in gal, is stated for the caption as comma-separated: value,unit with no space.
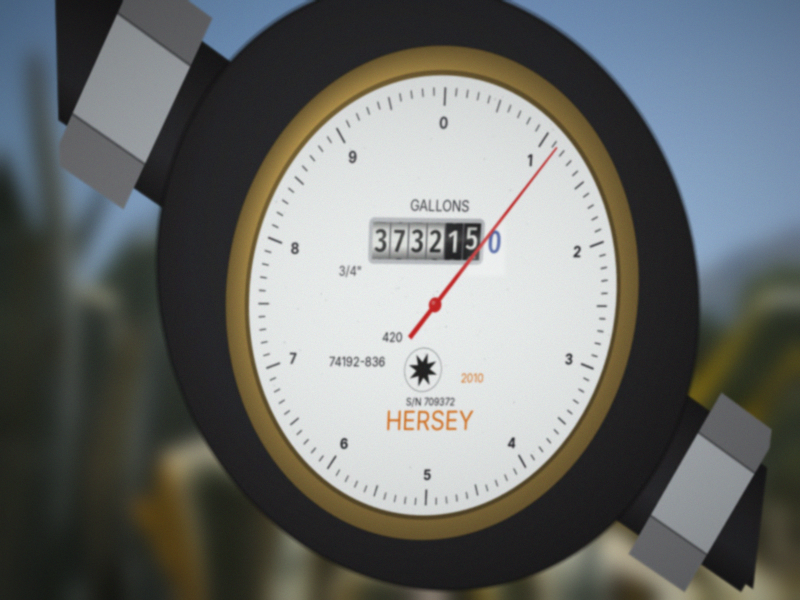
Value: 3732151.1,gal
